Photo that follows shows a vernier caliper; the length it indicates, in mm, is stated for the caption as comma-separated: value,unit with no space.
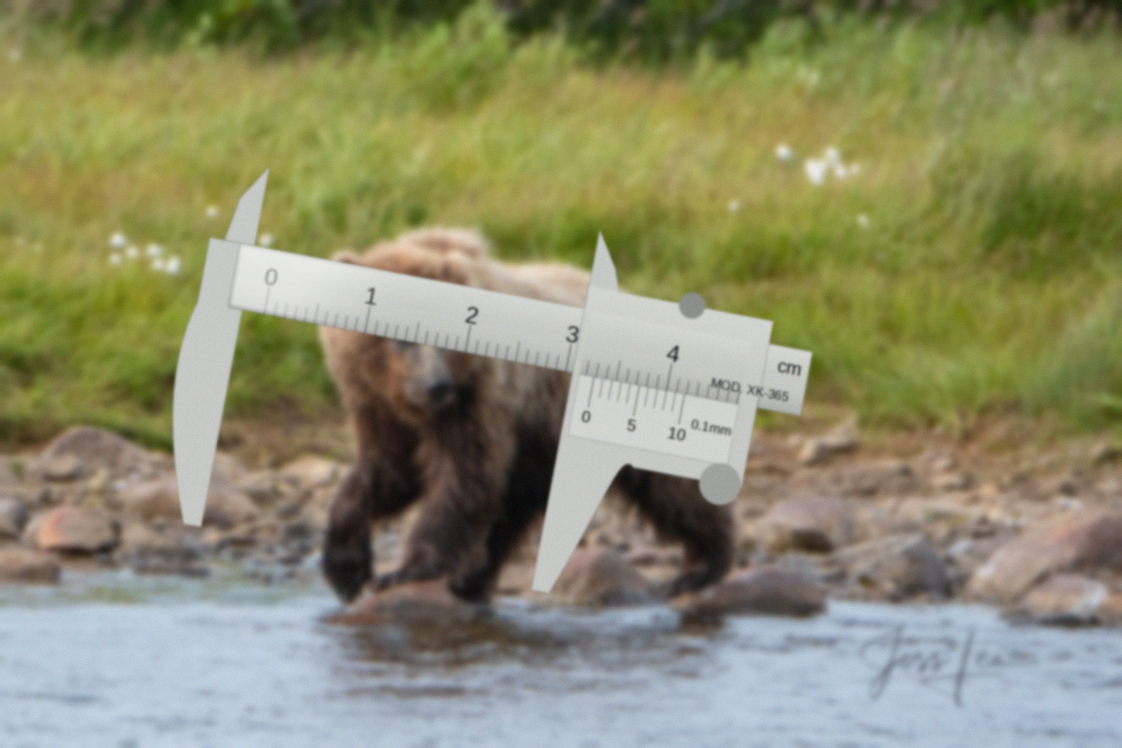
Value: 32.8,mm
